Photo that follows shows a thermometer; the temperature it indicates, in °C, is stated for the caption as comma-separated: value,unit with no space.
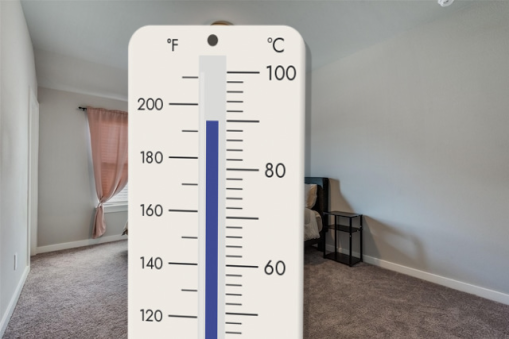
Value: 90,°C
